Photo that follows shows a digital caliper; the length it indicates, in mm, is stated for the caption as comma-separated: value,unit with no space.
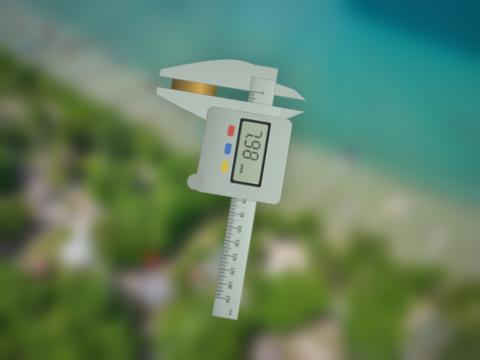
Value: 7.98,mm
